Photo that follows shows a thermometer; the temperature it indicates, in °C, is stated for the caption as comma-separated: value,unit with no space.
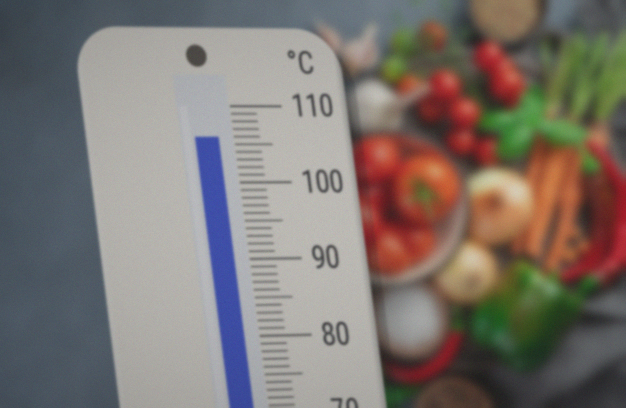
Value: 106,°C
